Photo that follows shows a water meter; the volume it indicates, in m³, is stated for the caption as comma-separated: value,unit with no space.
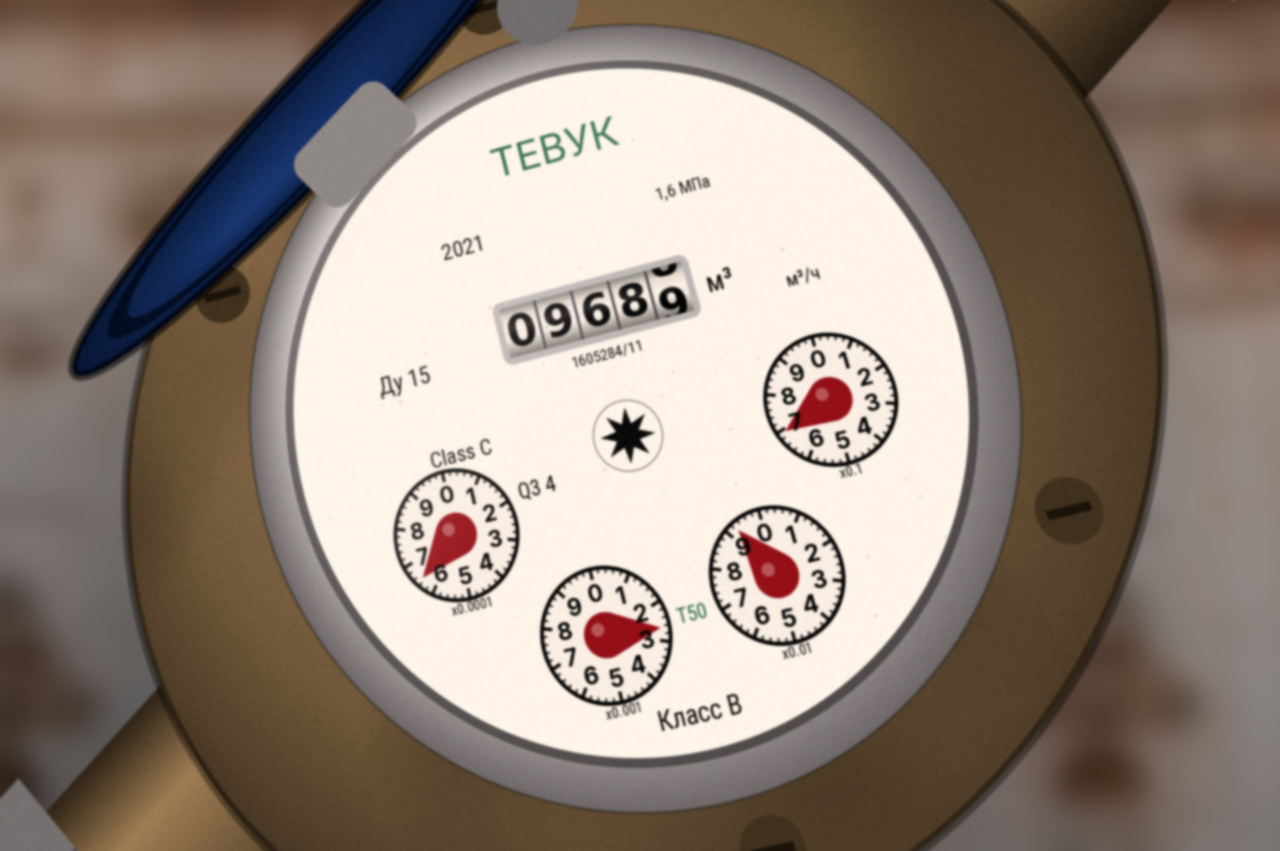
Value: 9688.6926,m³
